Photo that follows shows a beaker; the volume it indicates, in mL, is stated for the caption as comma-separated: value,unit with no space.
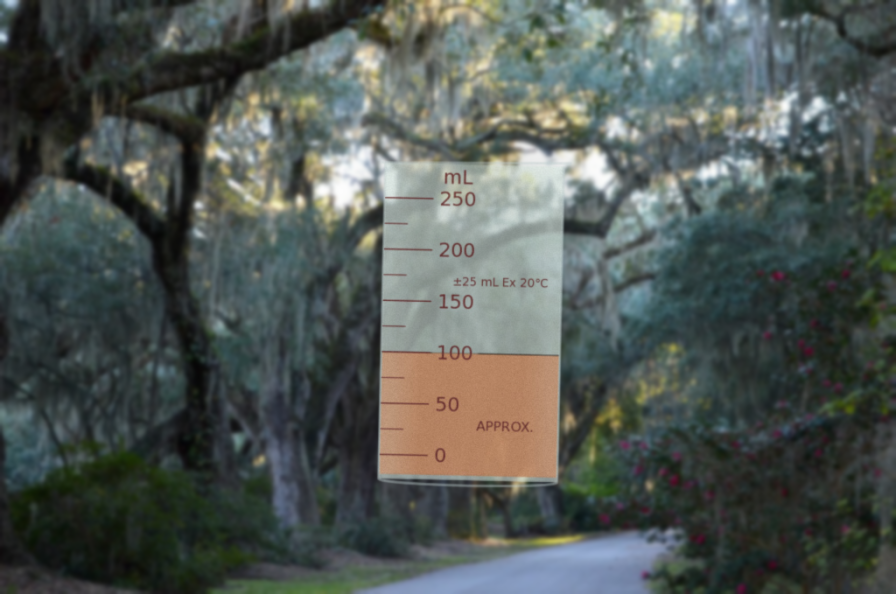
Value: 100,mL
